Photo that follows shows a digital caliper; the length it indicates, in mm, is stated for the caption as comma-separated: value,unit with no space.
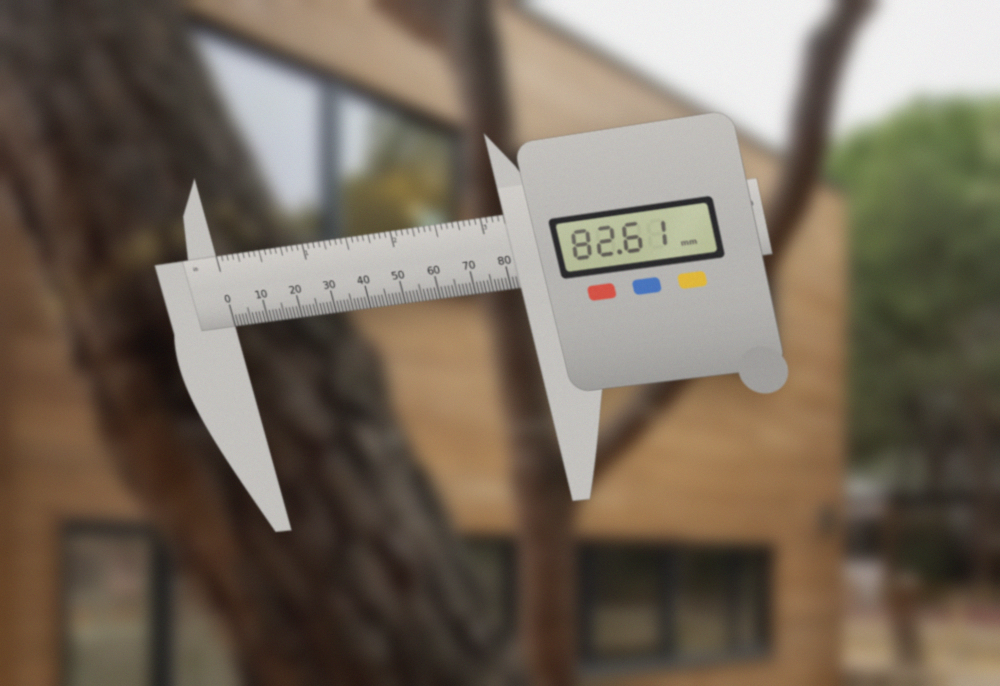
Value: 82.61,mm
